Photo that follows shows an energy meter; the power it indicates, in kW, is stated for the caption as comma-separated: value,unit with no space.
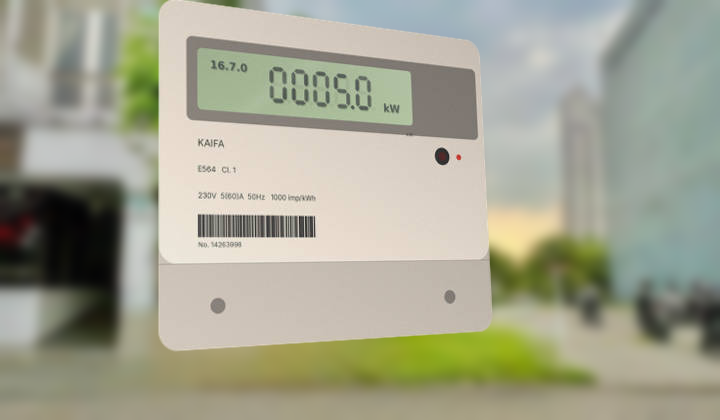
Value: 5.0,kW
